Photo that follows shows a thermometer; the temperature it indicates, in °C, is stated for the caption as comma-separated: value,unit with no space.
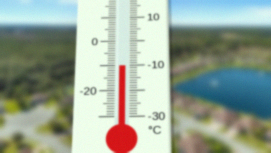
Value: -10,°C
